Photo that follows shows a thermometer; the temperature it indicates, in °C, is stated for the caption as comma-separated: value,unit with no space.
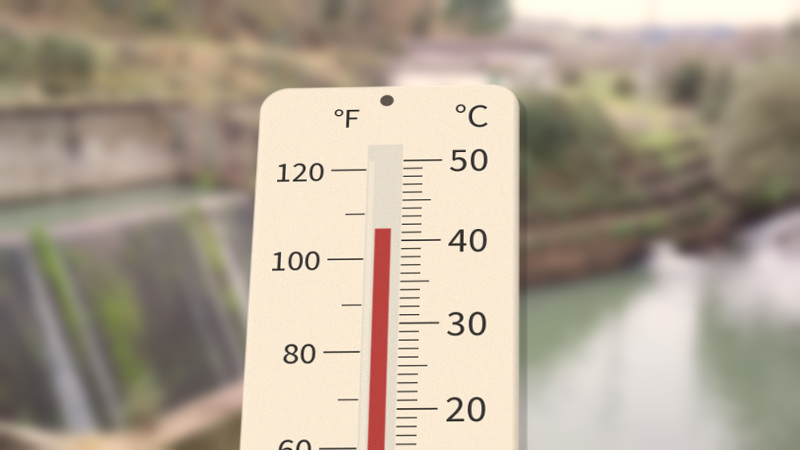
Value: 41.5,°C
